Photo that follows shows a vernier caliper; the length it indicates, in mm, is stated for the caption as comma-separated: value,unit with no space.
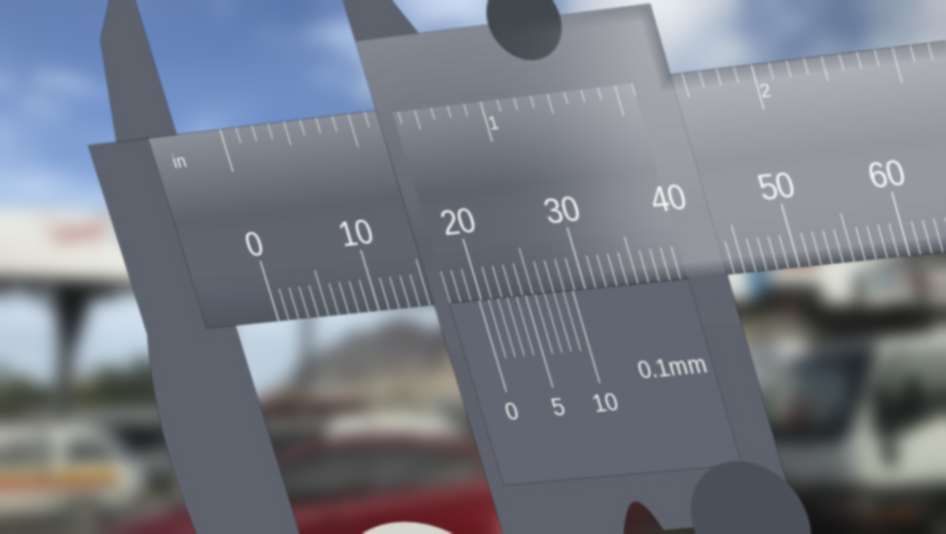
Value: 19.8,mm
